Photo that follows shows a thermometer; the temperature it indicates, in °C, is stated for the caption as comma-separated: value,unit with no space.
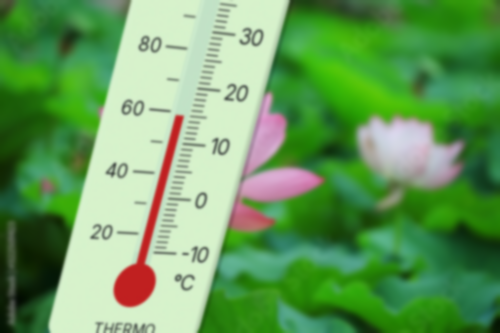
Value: 15,°C
